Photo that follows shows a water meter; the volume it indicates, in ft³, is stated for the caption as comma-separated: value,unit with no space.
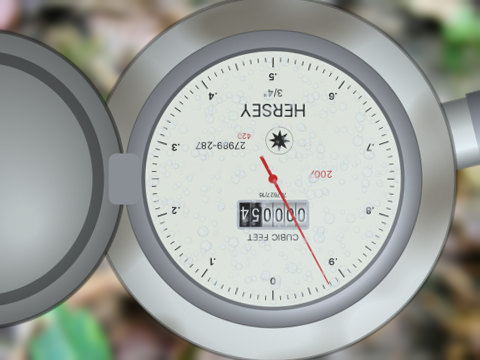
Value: 53.92,ft³
